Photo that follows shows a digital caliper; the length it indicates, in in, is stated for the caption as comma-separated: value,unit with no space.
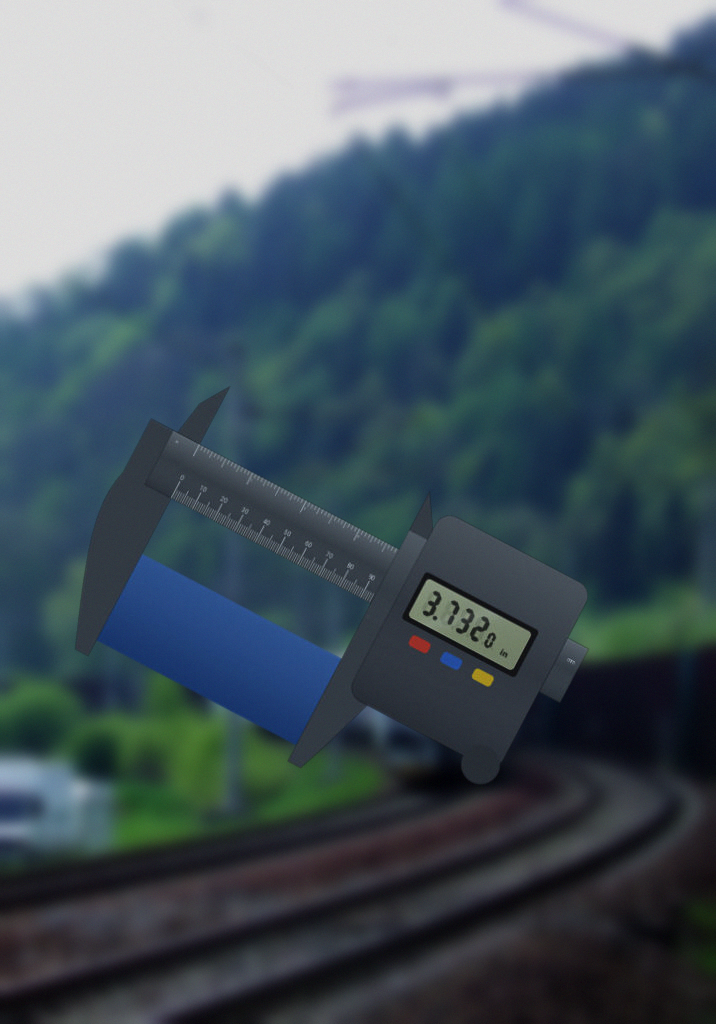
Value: 3.7320,in
